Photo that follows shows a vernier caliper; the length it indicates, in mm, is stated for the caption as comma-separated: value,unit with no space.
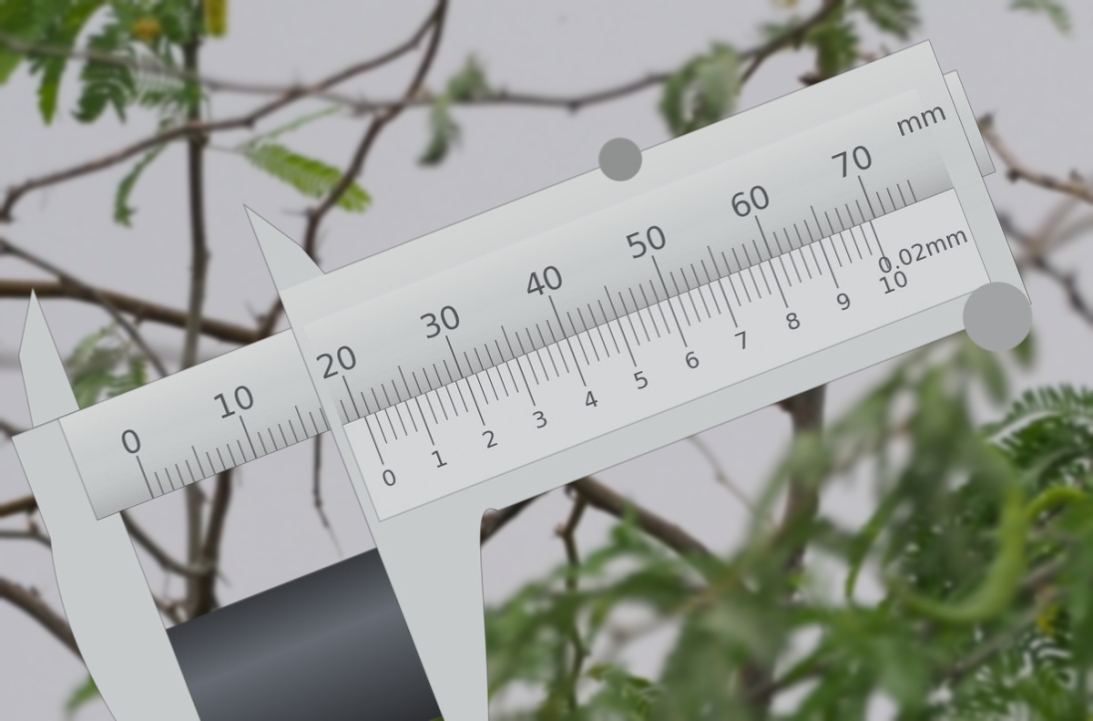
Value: 20.5,mm
